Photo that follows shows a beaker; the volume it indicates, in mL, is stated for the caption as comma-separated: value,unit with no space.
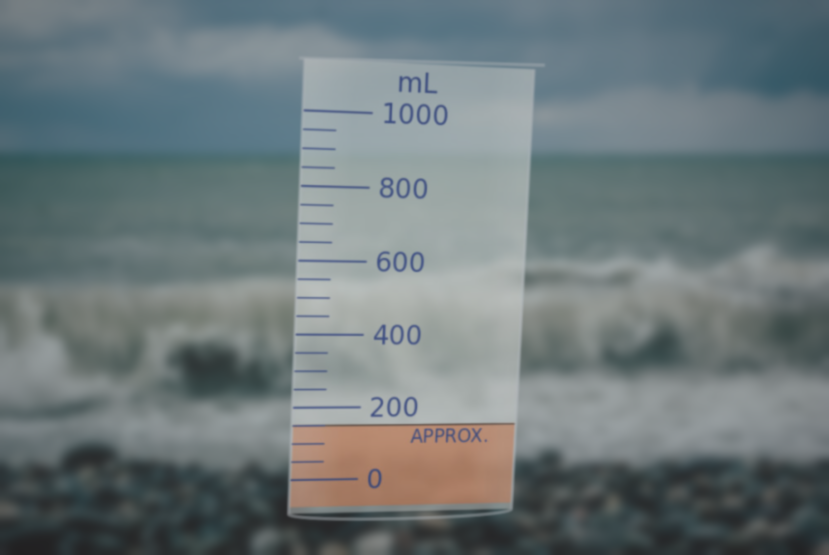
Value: 150,mL
